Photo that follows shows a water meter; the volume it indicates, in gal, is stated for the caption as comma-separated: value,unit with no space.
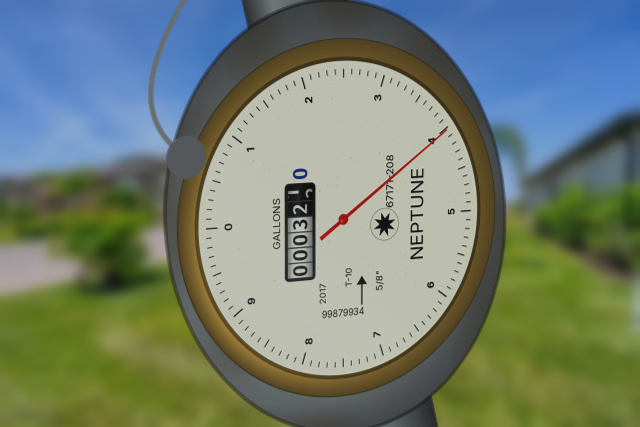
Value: 3214.0,gal
